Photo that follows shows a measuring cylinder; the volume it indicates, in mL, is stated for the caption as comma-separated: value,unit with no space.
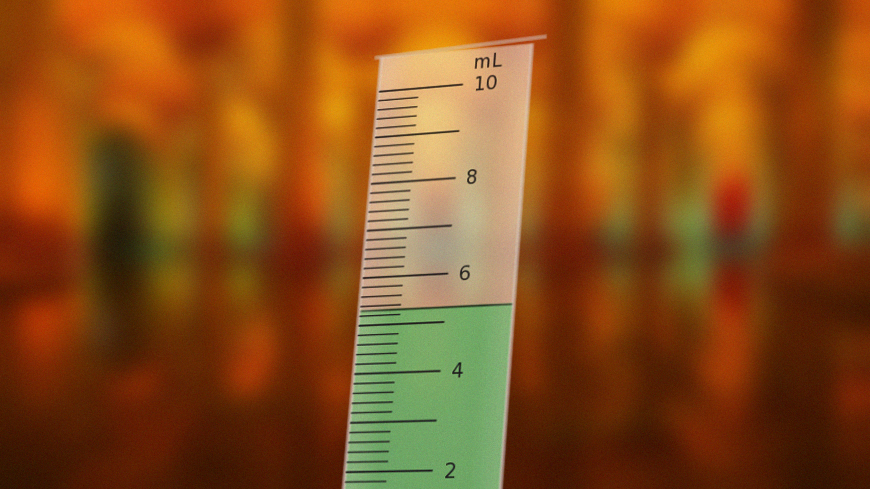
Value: 5.3,mL
